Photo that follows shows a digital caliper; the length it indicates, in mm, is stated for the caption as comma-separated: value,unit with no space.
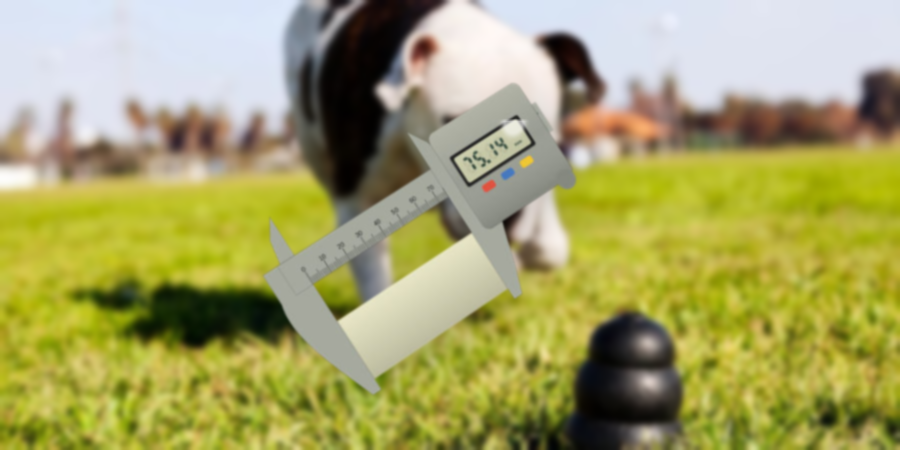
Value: 75.14,mm
